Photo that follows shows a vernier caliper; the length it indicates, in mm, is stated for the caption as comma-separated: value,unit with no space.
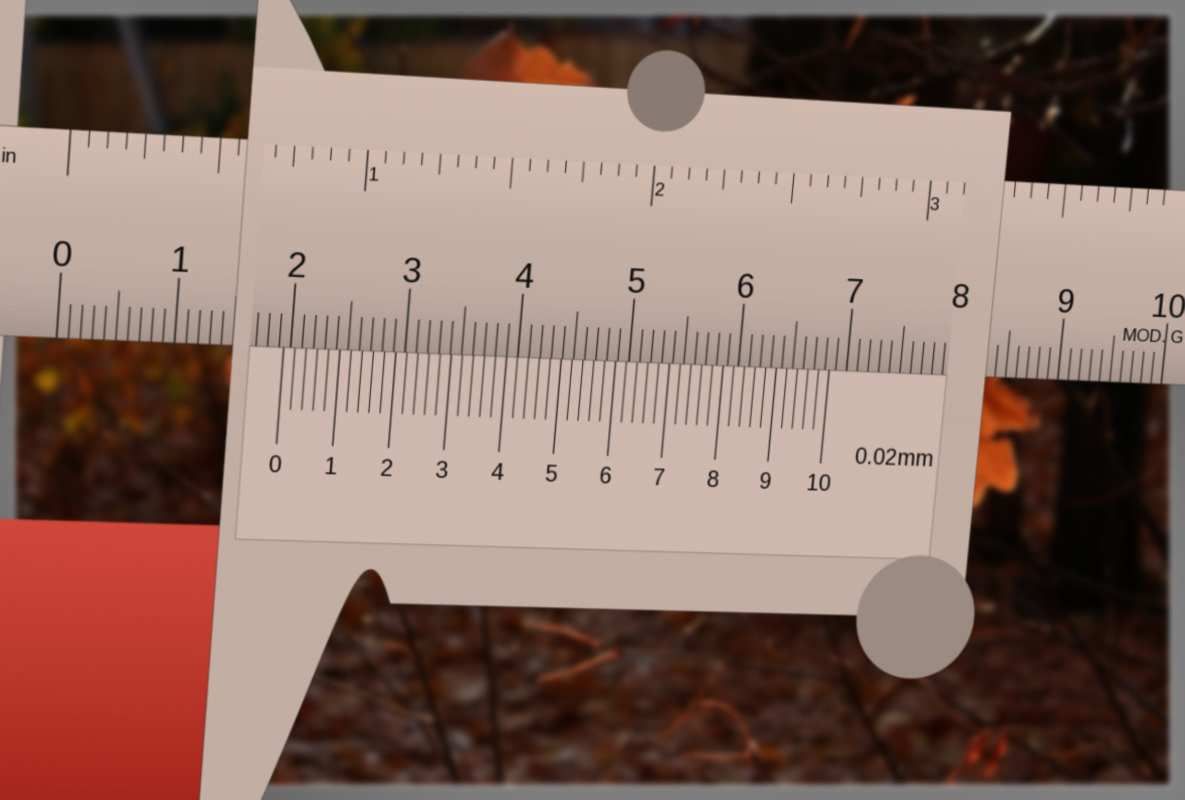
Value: 19.4,mm
